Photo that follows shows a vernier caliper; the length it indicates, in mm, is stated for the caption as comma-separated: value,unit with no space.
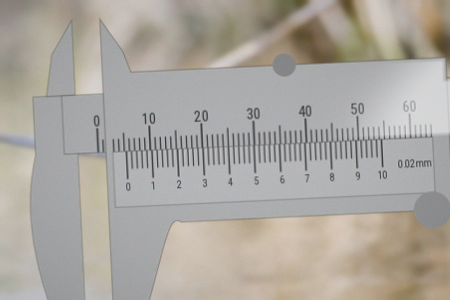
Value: 5.4,mm
